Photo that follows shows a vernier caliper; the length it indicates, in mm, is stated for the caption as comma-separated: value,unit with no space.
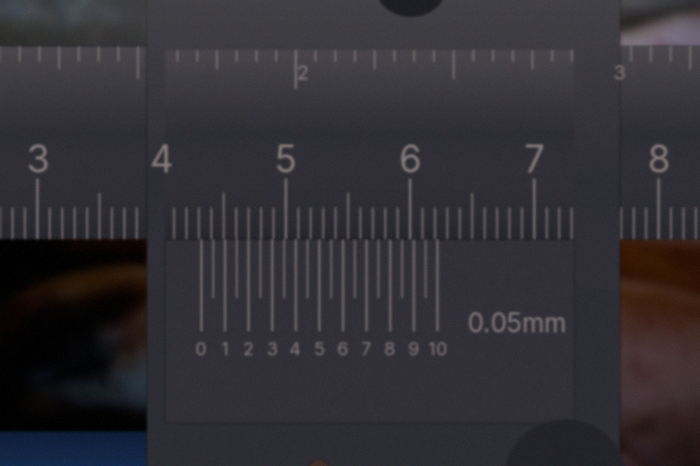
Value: 43.2,mm
